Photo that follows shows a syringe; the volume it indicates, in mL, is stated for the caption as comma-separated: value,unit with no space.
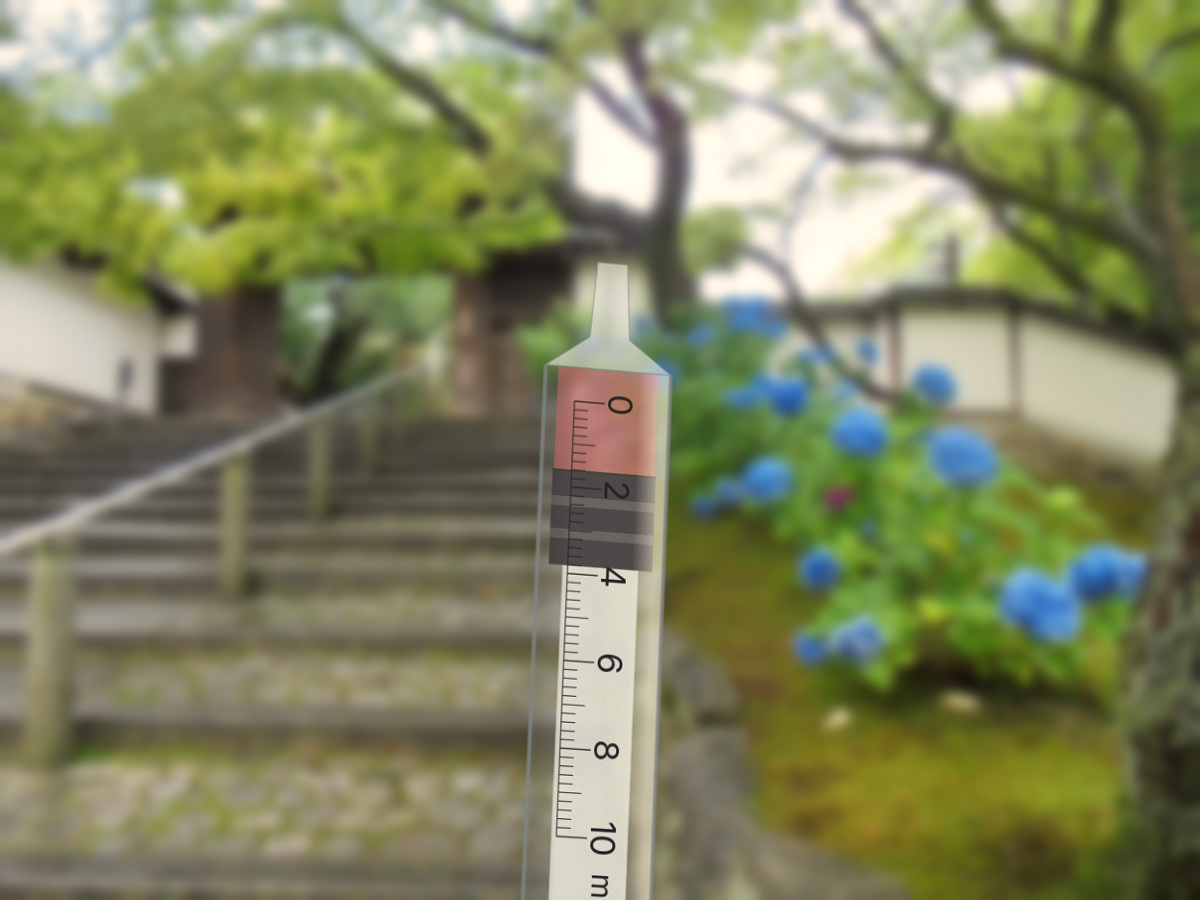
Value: 1.6,mL
